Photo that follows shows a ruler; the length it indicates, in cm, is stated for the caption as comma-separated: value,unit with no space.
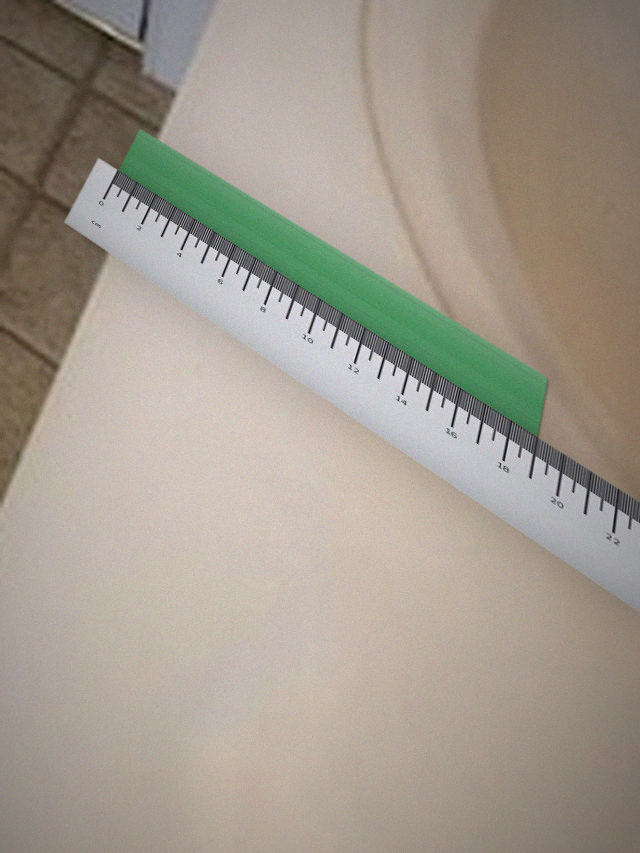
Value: 19,cm
